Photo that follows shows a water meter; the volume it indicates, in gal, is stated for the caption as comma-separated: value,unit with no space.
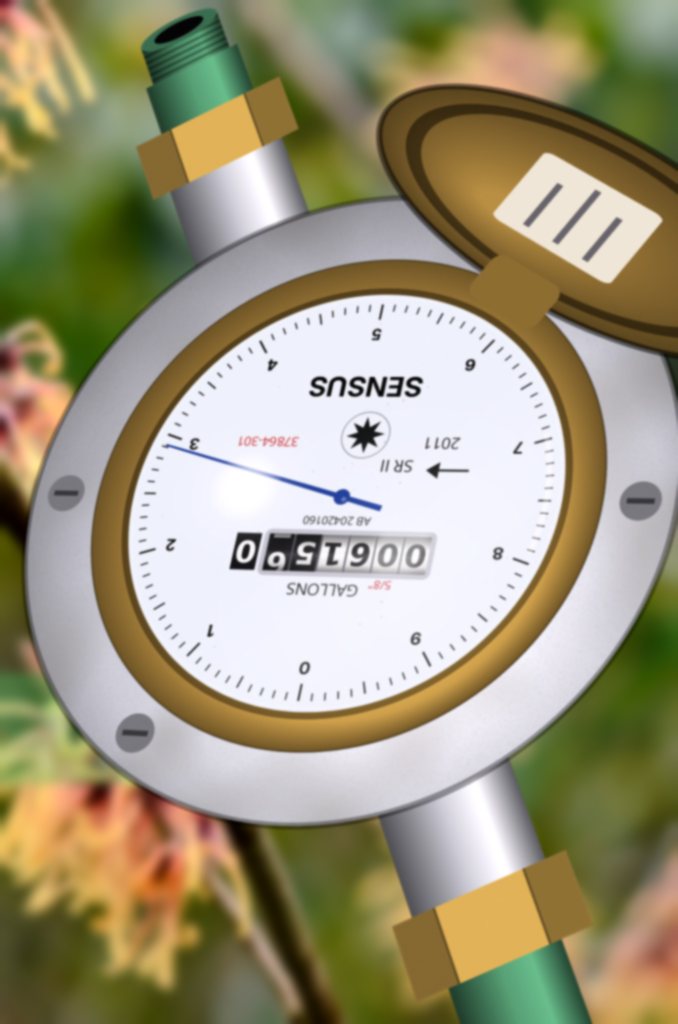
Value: 61562.9,gal
